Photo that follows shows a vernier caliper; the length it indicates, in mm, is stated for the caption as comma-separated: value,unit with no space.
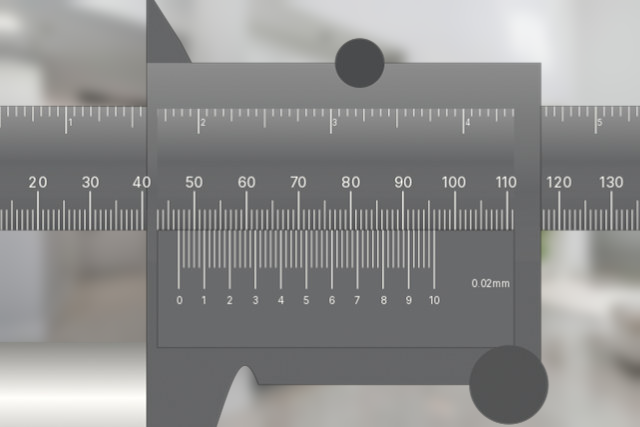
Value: 47.0,mm
